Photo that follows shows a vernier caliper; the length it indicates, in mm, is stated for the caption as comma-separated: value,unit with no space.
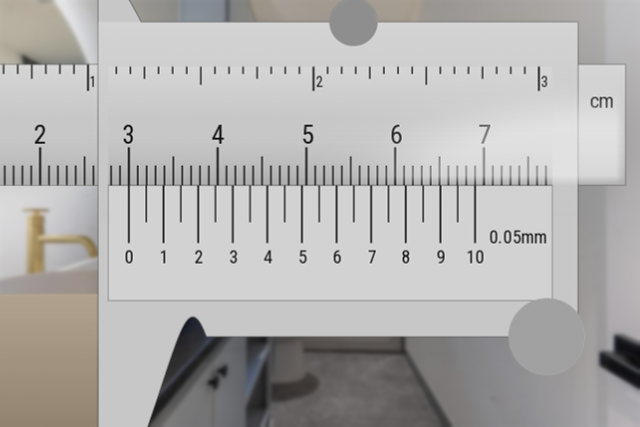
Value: 30.0,mm
